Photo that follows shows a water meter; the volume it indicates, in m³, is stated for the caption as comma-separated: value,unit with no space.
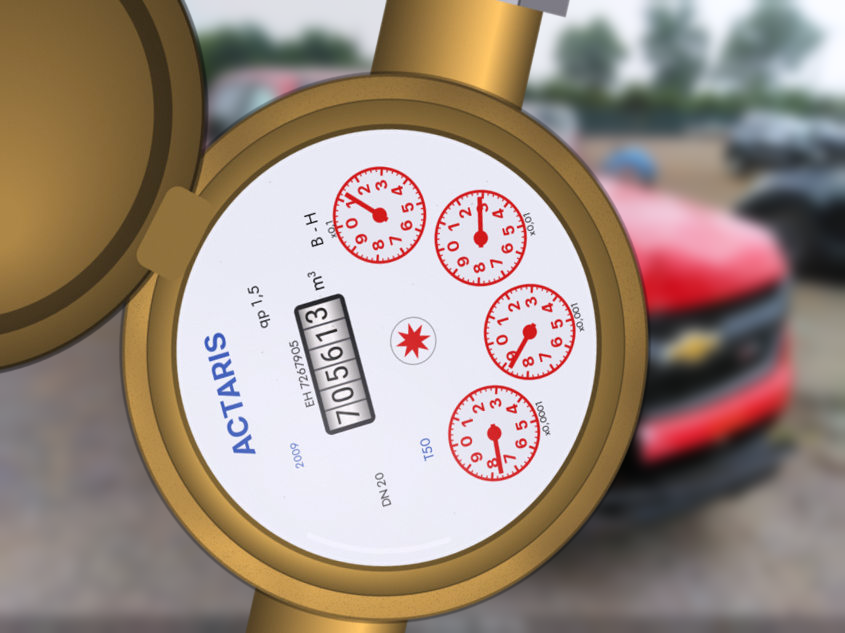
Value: 705613.1287,m³
